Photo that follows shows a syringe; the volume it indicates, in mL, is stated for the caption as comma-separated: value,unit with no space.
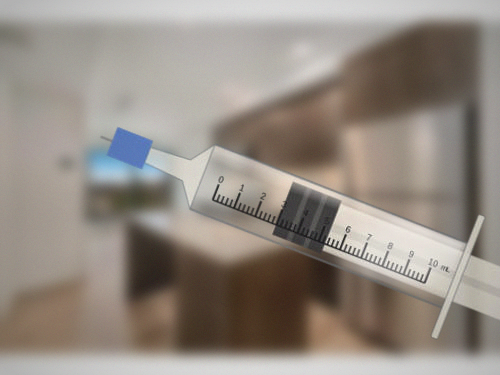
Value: 3,mL
